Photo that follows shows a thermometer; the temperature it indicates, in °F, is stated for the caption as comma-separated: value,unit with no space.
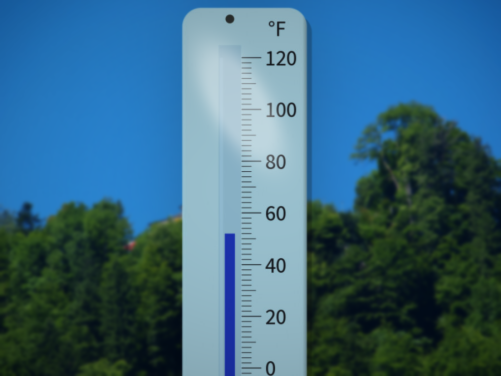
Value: 52,°F
